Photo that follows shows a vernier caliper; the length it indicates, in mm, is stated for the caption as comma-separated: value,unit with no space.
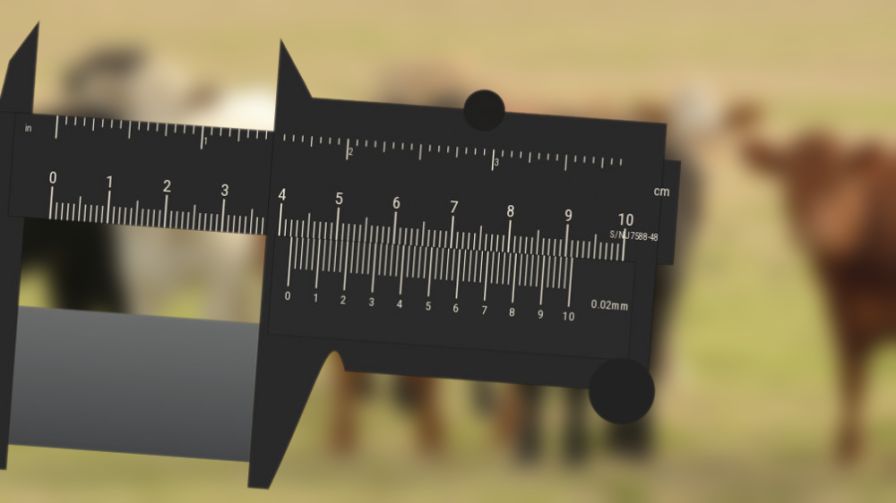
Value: 42.2,mm
